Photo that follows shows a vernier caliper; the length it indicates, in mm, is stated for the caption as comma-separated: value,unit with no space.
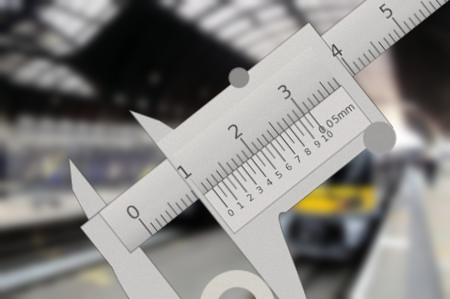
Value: 11.8,mm
